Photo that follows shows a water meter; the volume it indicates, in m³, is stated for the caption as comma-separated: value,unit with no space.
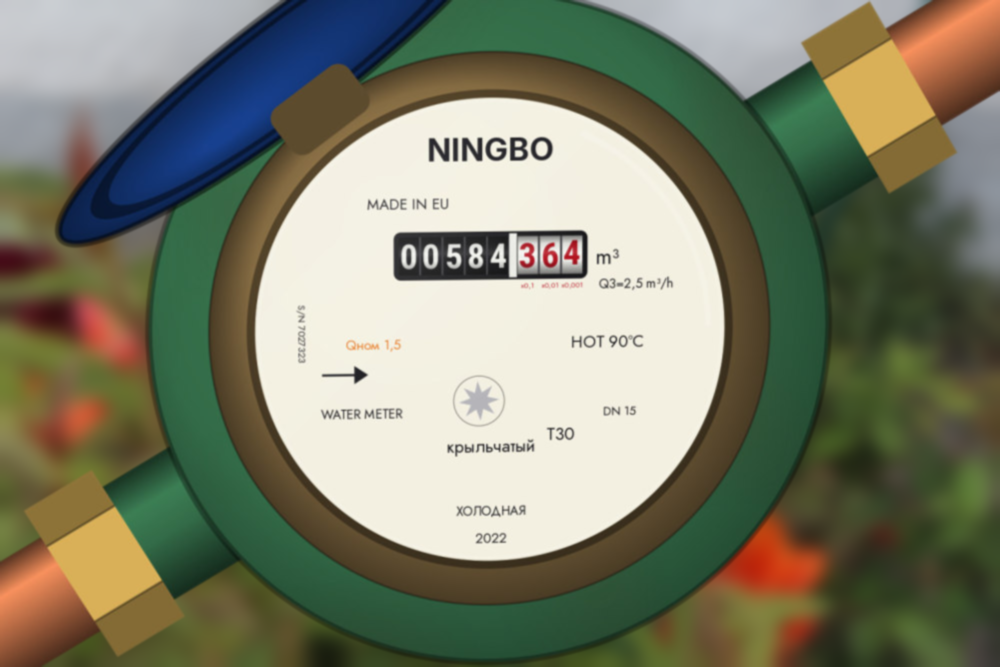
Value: 584.364,m³
